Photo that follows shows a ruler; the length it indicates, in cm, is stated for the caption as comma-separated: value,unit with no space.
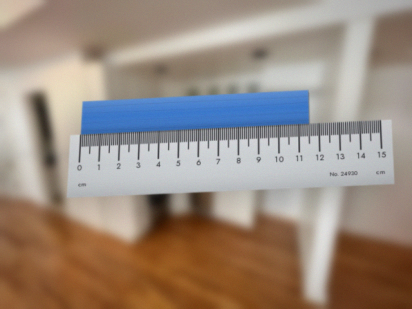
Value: 11.5,cm
